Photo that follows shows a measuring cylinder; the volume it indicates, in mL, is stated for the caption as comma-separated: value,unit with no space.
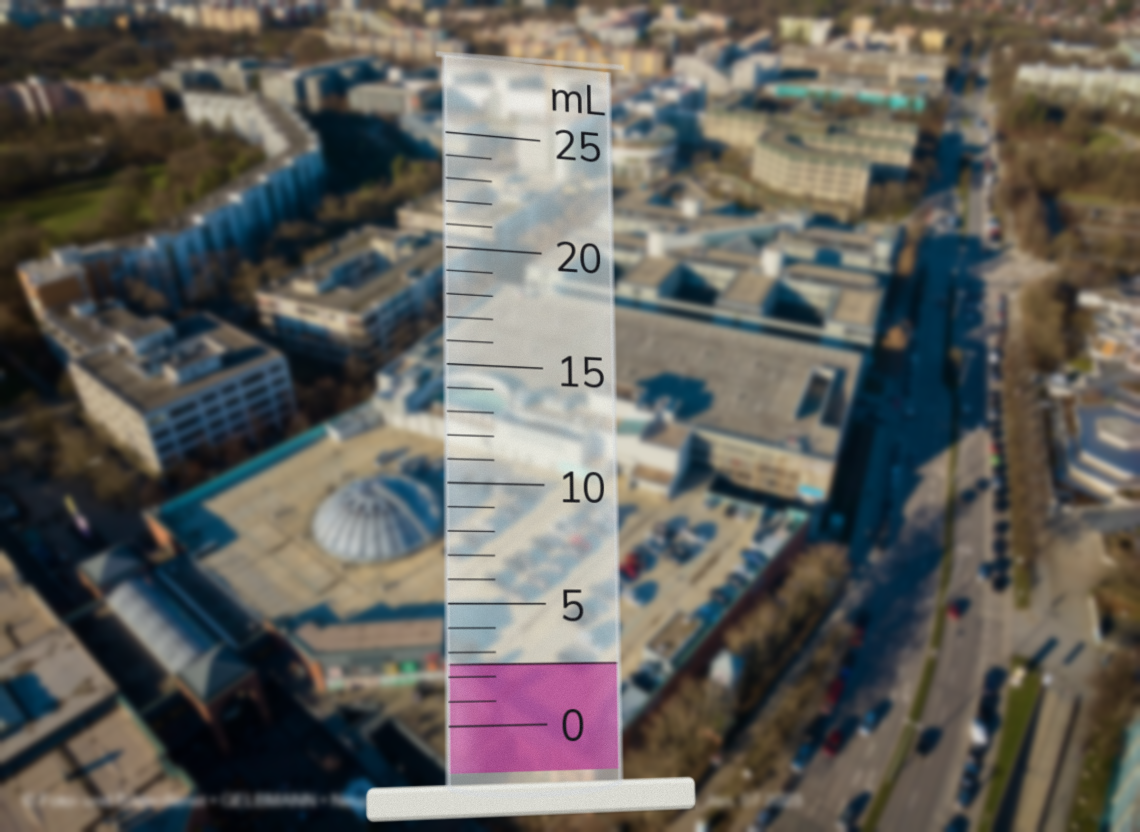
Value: 2.5,mL
